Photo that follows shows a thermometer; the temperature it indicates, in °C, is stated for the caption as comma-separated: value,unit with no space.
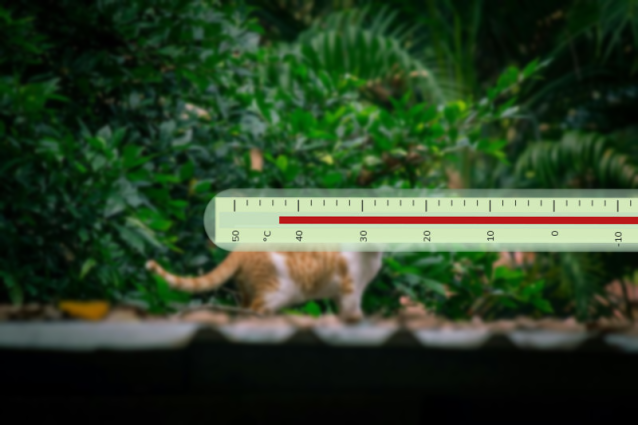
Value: 43,°C
